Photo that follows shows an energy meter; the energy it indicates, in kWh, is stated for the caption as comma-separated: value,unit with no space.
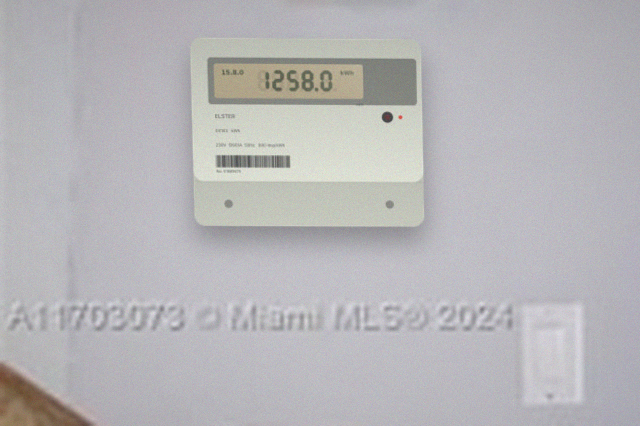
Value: 1258.0,kWh
